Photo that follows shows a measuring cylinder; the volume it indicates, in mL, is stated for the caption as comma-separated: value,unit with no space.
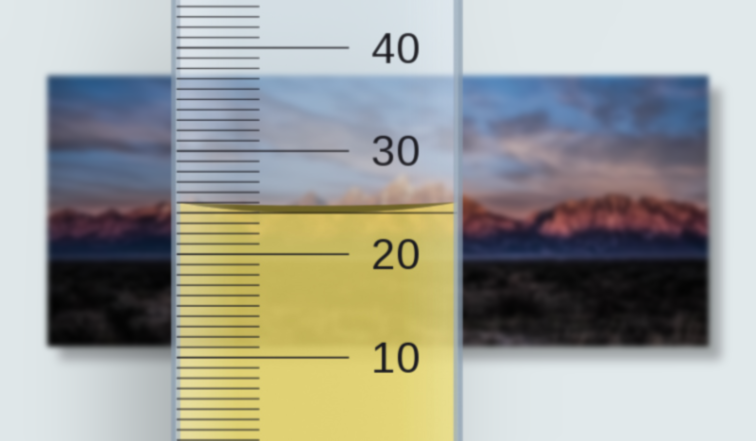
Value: 24,mL
